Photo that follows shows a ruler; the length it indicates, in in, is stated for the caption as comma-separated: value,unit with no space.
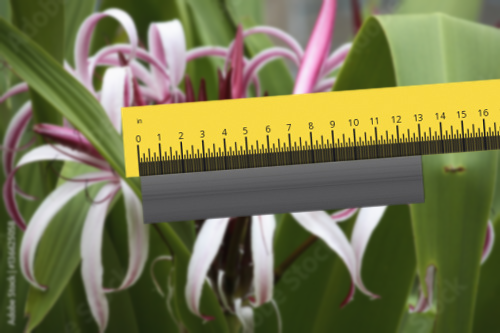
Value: 13,in
